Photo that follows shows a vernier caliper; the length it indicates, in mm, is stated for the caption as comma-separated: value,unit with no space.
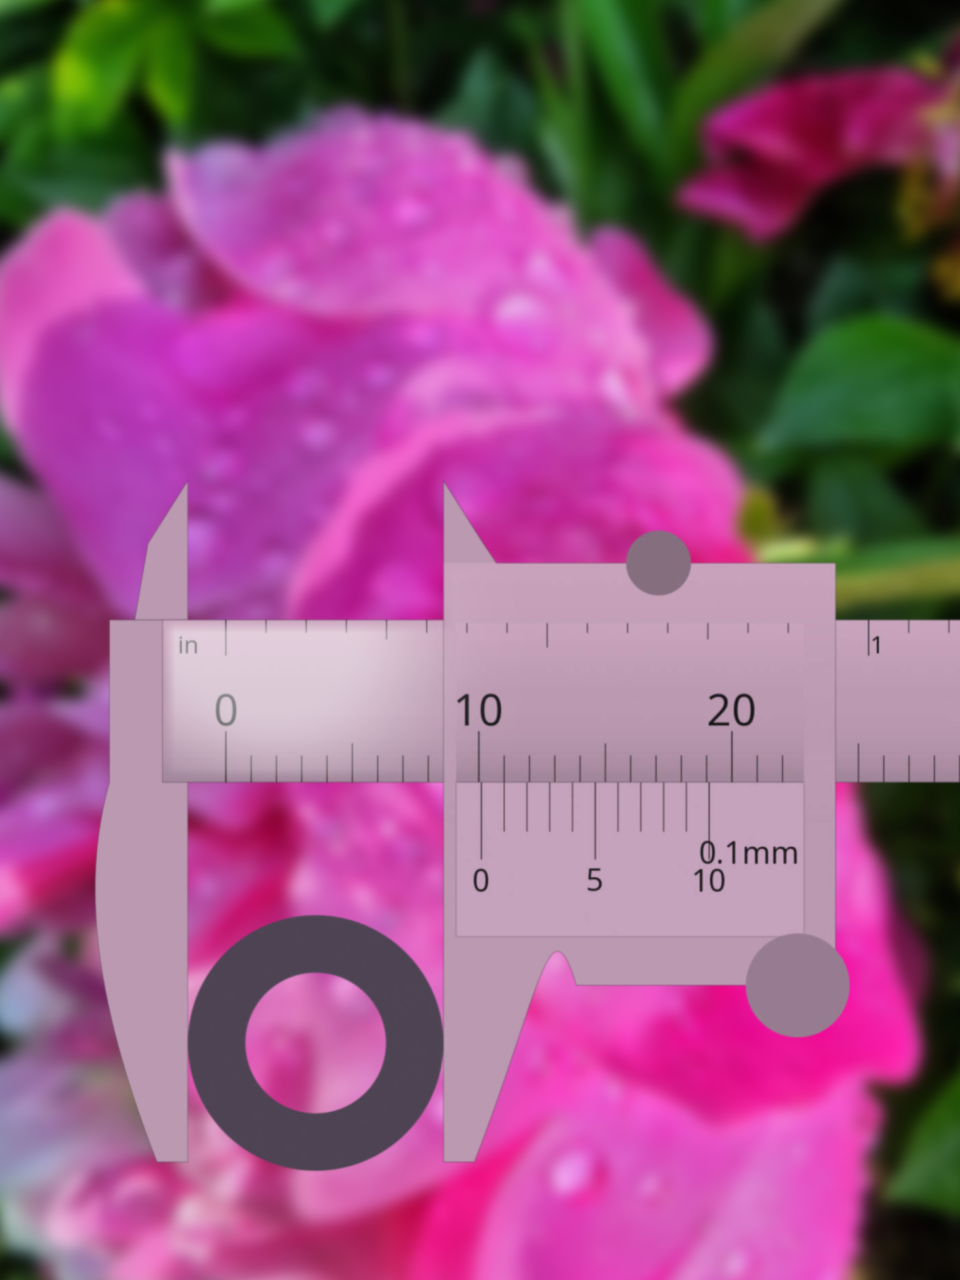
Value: 10.1,mm
